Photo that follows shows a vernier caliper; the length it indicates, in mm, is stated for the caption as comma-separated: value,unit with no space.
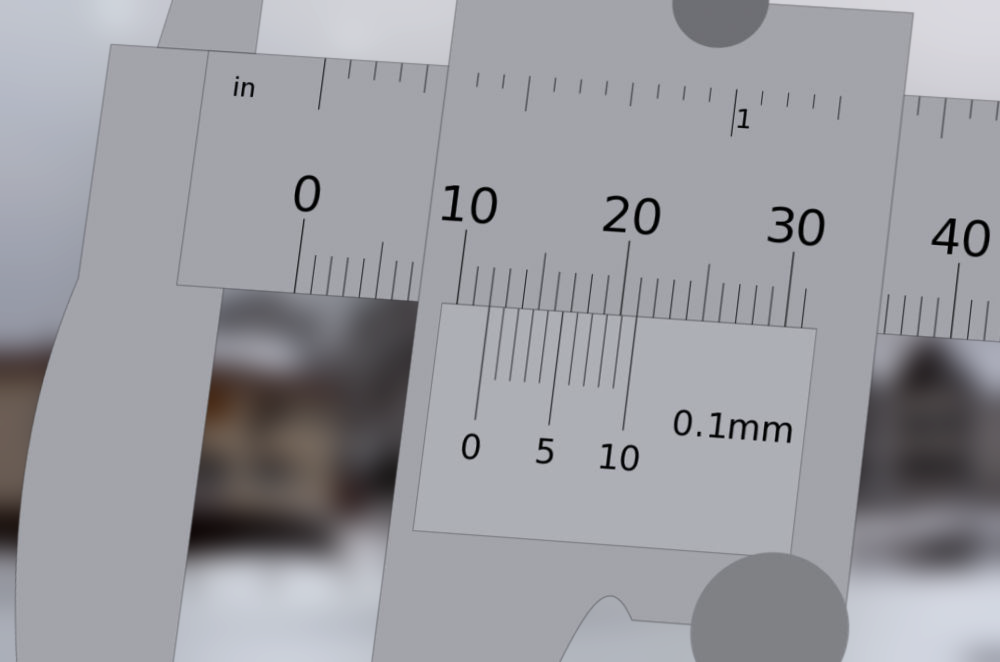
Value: 12.0,mm
